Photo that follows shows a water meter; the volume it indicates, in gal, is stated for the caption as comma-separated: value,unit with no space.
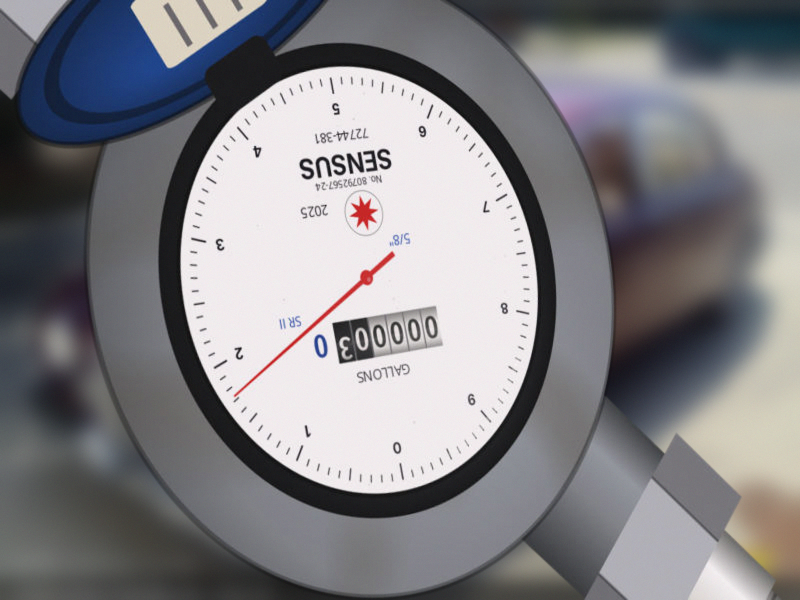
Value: 31.7,gal
